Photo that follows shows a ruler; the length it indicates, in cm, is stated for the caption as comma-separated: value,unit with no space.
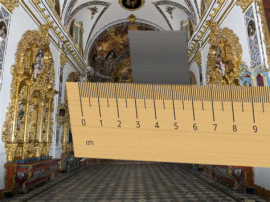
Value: 3,cm
